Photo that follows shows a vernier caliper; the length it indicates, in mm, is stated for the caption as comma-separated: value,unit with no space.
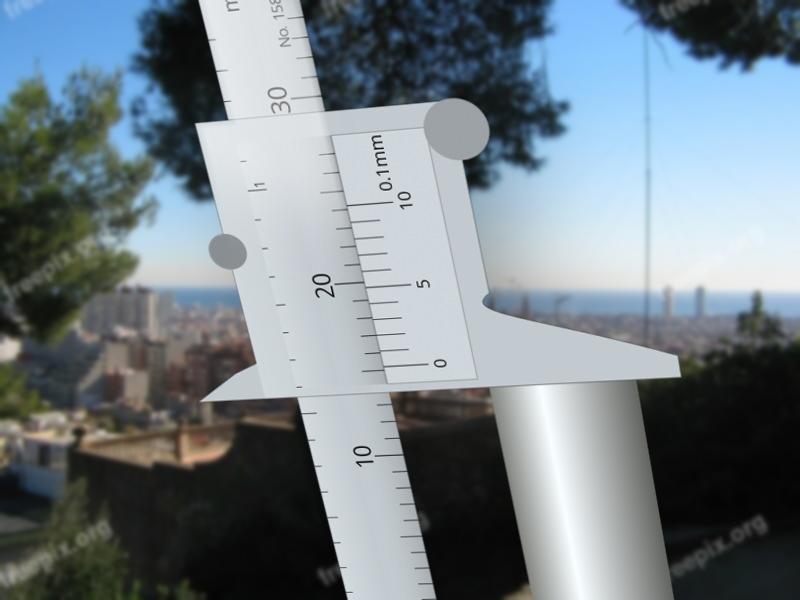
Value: 15.2,mm
